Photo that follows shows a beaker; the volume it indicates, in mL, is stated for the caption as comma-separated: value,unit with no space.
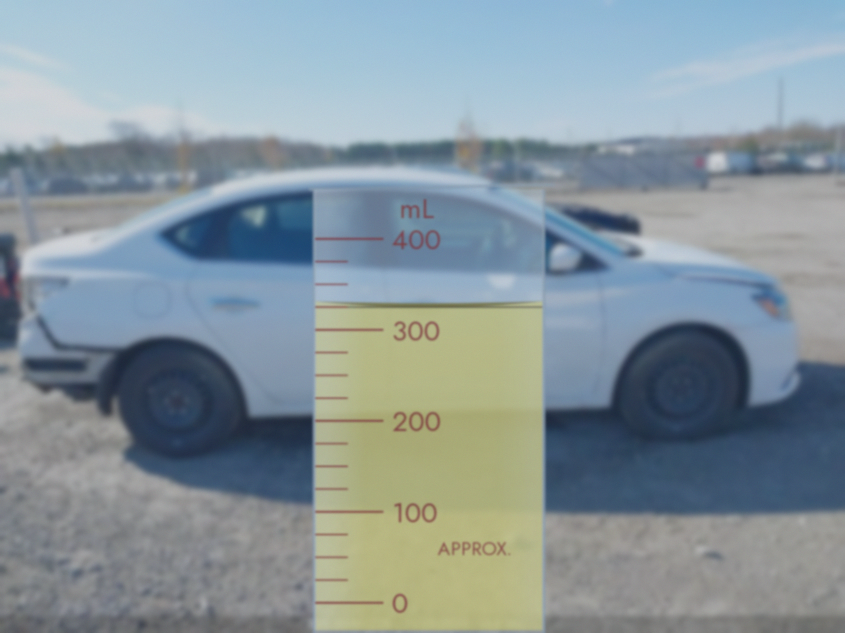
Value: 325,mL
